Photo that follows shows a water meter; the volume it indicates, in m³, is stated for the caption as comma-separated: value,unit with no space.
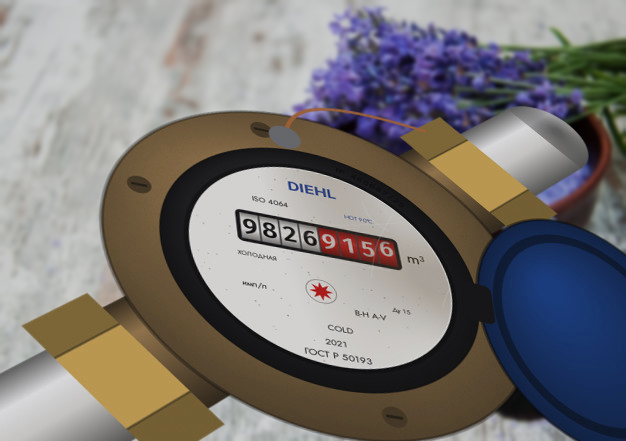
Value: 9826.9156,m³
